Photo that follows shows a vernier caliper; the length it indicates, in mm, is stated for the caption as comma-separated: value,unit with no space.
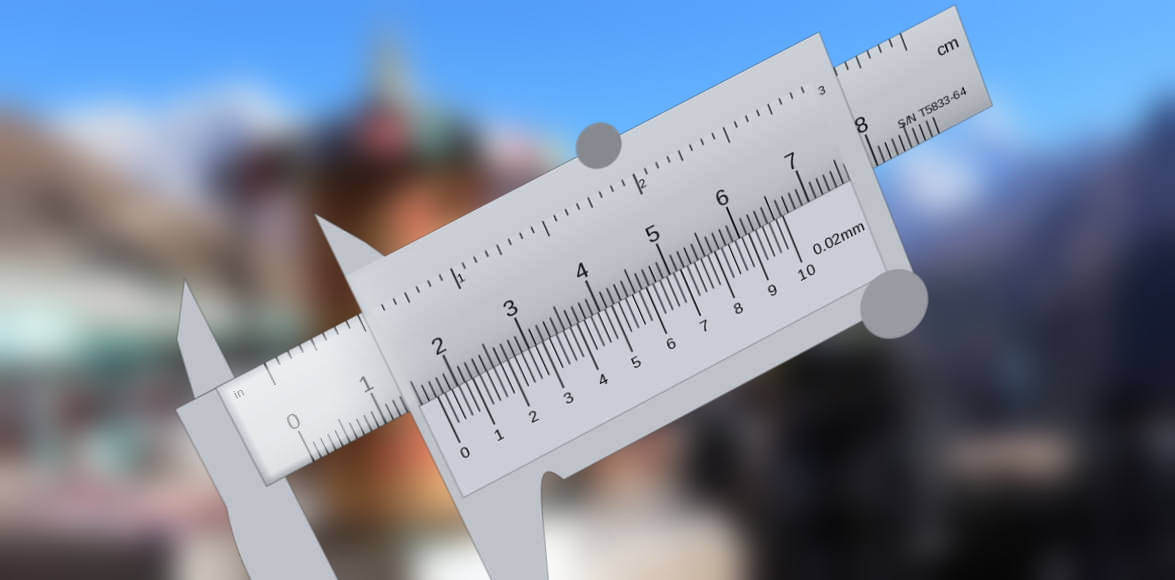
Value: 17.2,mm
